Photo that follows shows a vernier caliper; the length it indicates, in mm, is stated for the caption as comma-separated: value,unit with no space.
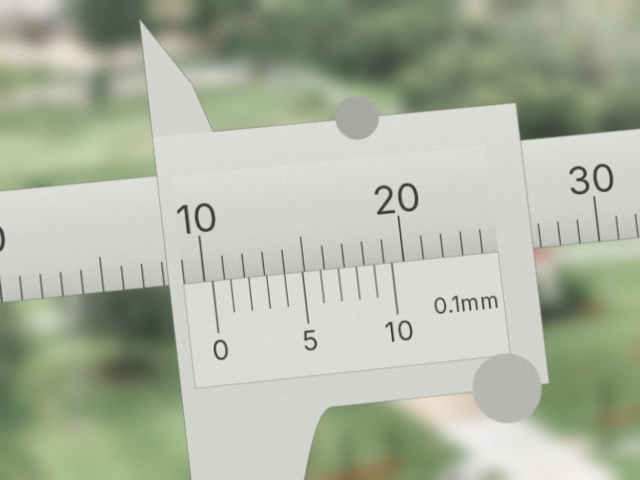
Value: 10.4,mm
